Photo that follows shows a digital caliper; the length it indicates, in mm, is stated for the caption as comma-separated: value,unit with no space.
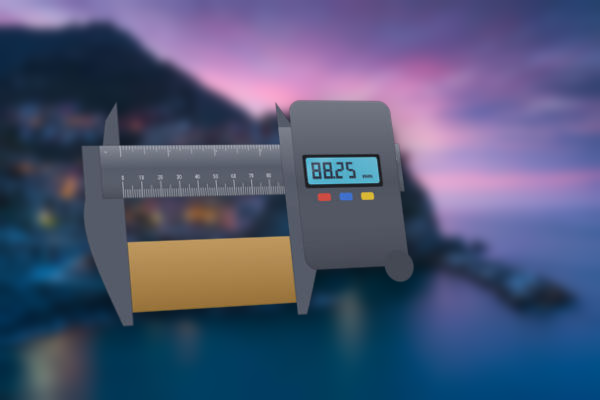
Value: 88.25,mm
